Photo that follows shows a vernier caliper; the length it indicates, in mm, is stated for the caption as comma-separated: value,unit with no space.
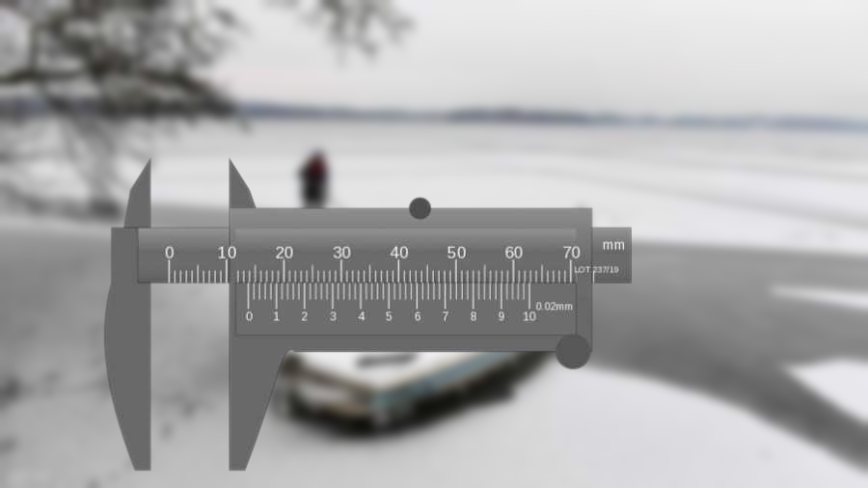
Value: 13.8,mm
